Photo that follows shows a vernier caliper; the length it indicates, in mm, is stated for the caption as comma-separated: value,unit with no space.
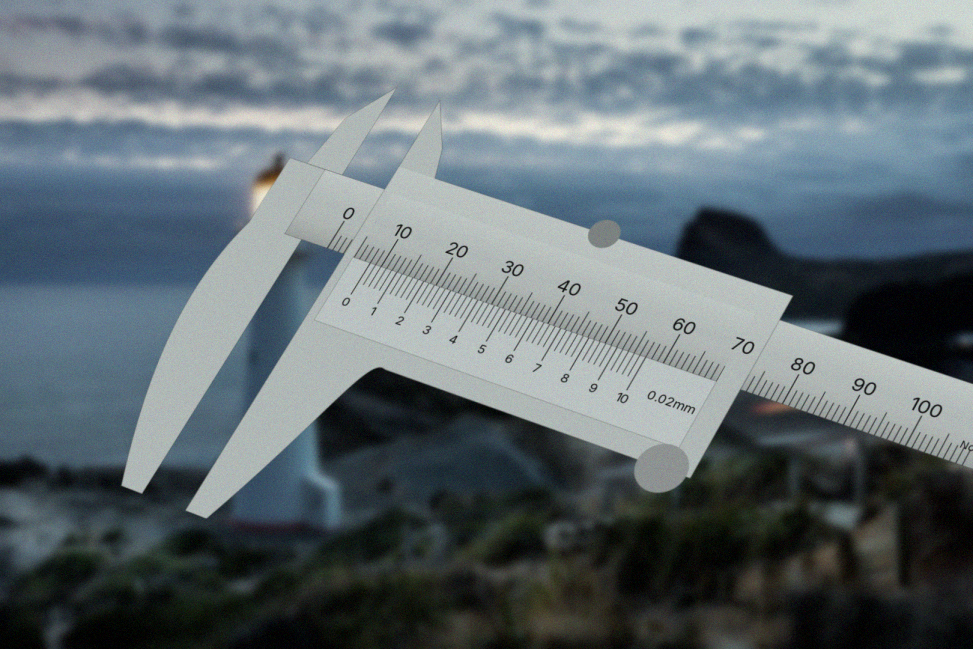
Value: 8.0,mm
